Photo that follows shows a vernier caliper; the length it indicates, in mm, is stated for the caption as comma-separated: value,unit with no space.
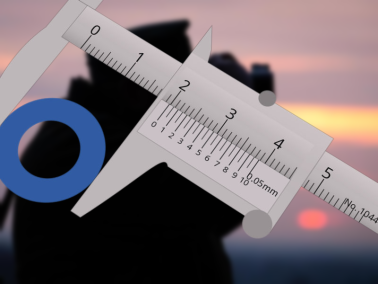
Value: 19.8,mm
